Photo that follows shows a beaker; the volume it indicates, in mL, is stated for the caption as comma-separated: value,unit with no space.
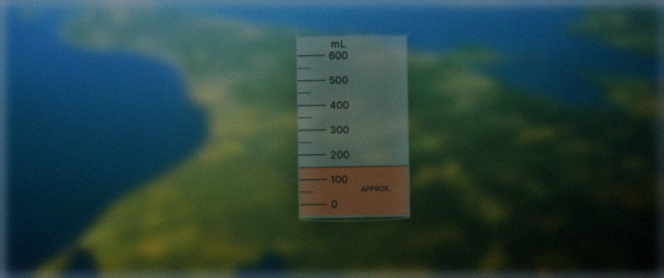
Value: 150,mL
